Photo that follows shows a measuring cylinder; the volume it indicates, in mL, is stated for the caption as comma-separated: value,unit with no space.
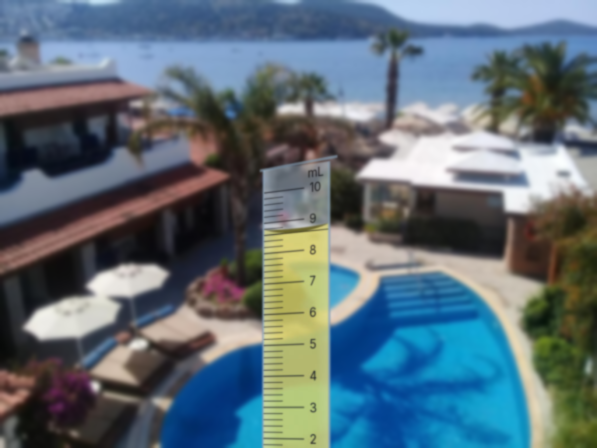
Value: 8.6,mL
